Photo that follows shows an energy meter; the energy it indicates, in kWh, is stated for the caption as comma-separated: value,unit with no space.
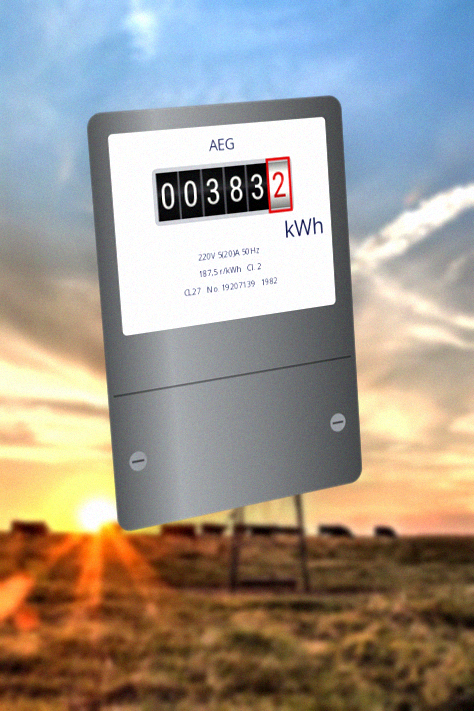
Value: 383.2,kWh
